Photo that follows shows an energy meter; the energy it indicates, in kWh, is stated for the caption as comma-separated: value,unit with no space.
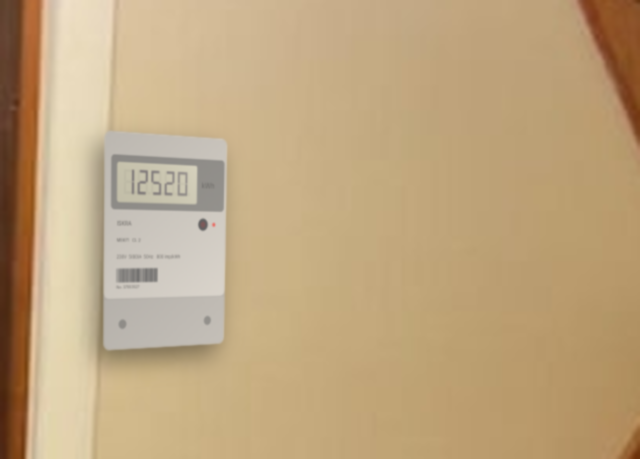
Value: 12520,kWh
